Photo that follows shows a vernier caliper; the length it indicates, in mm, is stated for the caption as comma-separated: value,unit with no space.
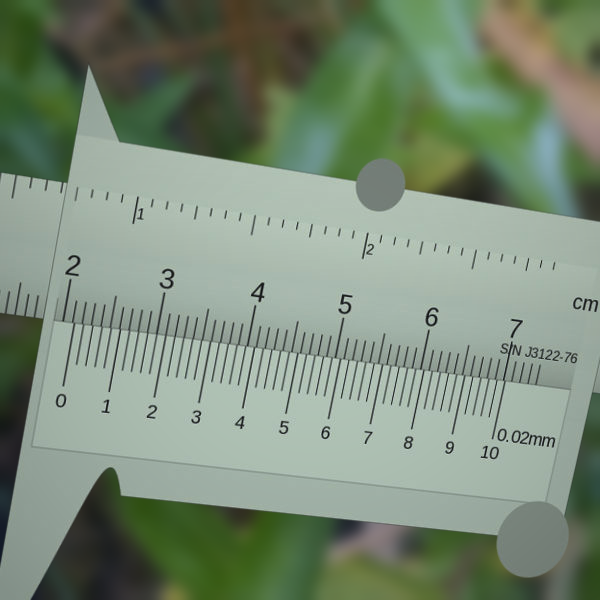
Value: 21.2,mm
